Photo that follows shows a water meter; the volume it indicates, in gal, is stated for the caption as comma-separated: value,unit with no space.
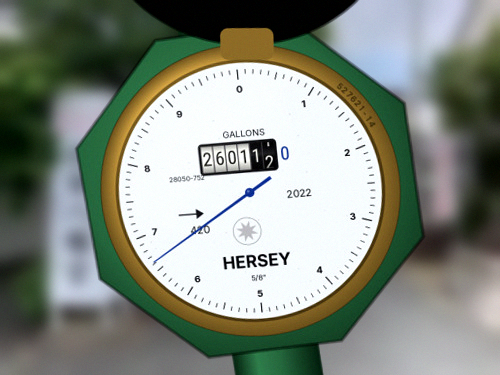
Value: 2601116.6,gal
